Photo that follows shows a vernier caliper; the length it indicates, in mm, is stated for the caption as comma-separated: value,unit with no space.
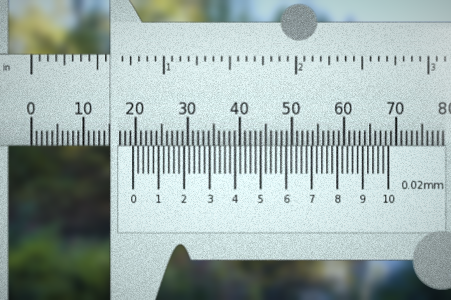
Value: 19.5,mm
